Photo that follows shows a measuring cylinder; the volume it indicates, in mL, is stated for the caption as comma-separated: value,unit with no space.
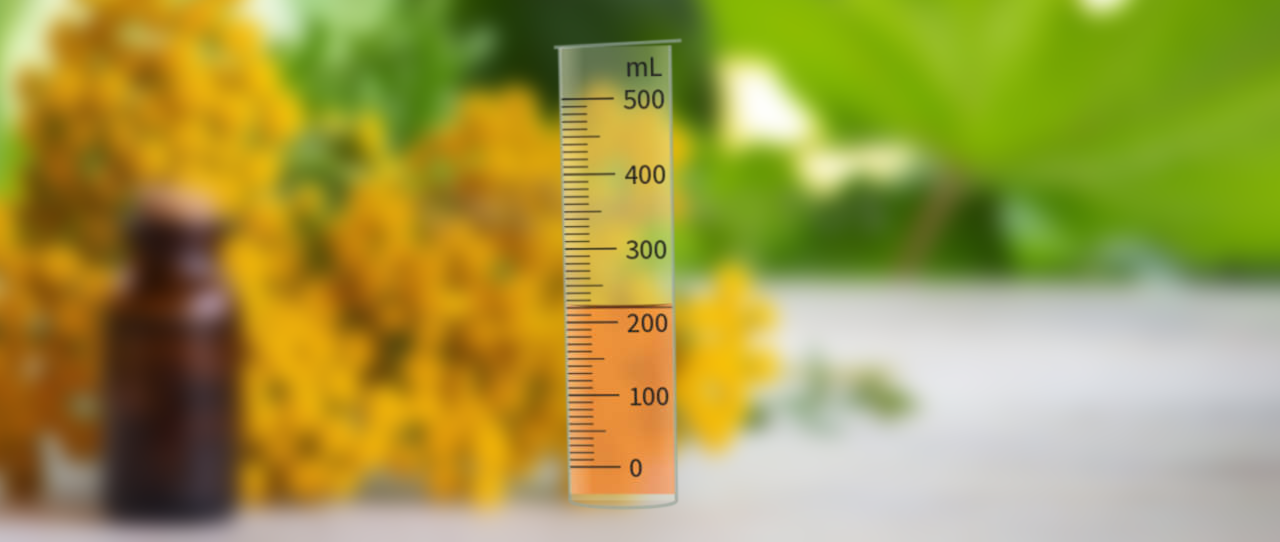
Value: 220,mL
